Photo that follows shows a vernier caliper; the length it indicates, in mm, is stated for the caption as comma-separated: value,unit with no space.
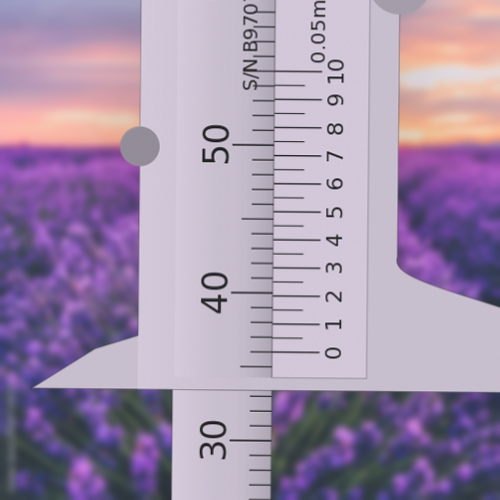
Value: 36.0,mm
